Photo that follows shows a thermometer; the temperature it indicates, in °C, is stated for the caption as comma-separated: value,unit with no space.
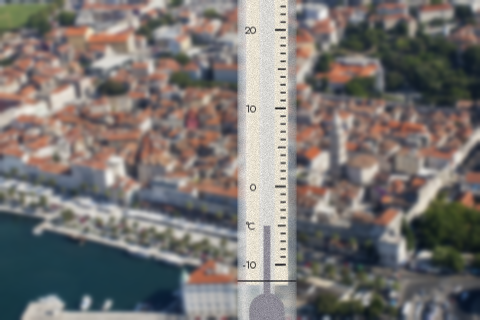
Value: -5,°C
